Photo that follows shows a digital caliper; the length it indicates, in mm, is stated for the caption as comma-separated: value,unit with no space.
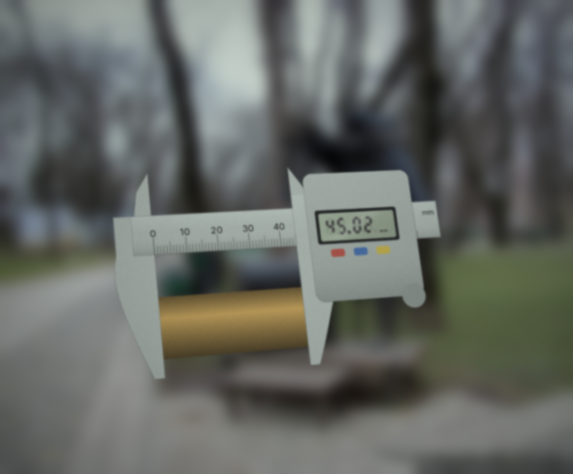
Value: 45.02,mm
